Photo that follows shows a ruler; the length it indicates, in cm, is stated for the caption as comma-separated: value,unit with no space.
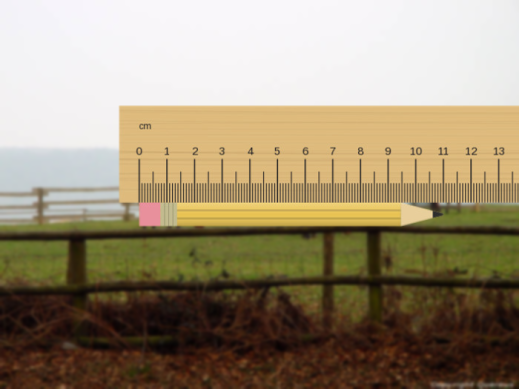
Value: 11,cm
